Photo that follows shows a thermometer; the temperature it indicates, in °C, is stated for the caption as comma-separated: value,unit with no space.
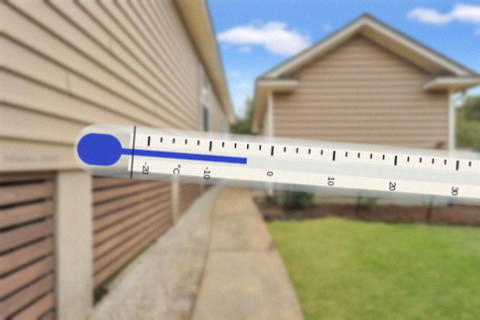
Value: -4,°C
